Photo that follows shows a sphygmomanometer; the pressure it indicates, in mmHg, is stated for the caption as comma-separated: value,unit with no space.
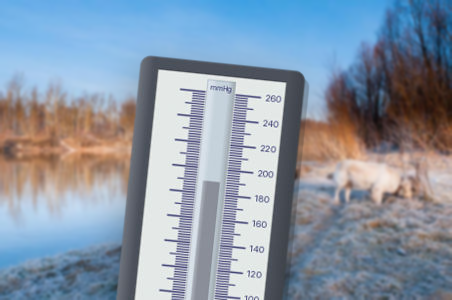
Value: 190,mmHg
